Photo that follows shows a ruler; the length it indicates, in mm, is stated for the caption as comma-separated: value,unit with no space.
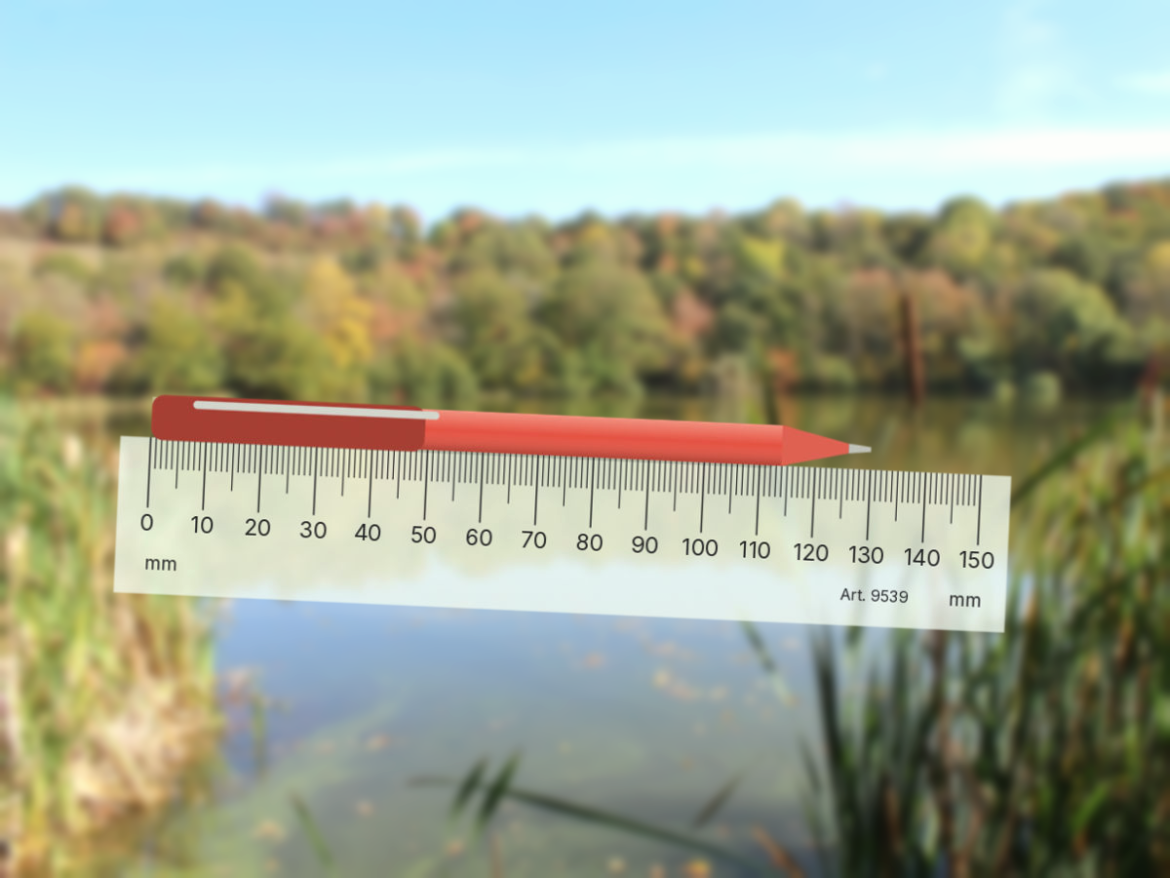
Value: 130,mm
